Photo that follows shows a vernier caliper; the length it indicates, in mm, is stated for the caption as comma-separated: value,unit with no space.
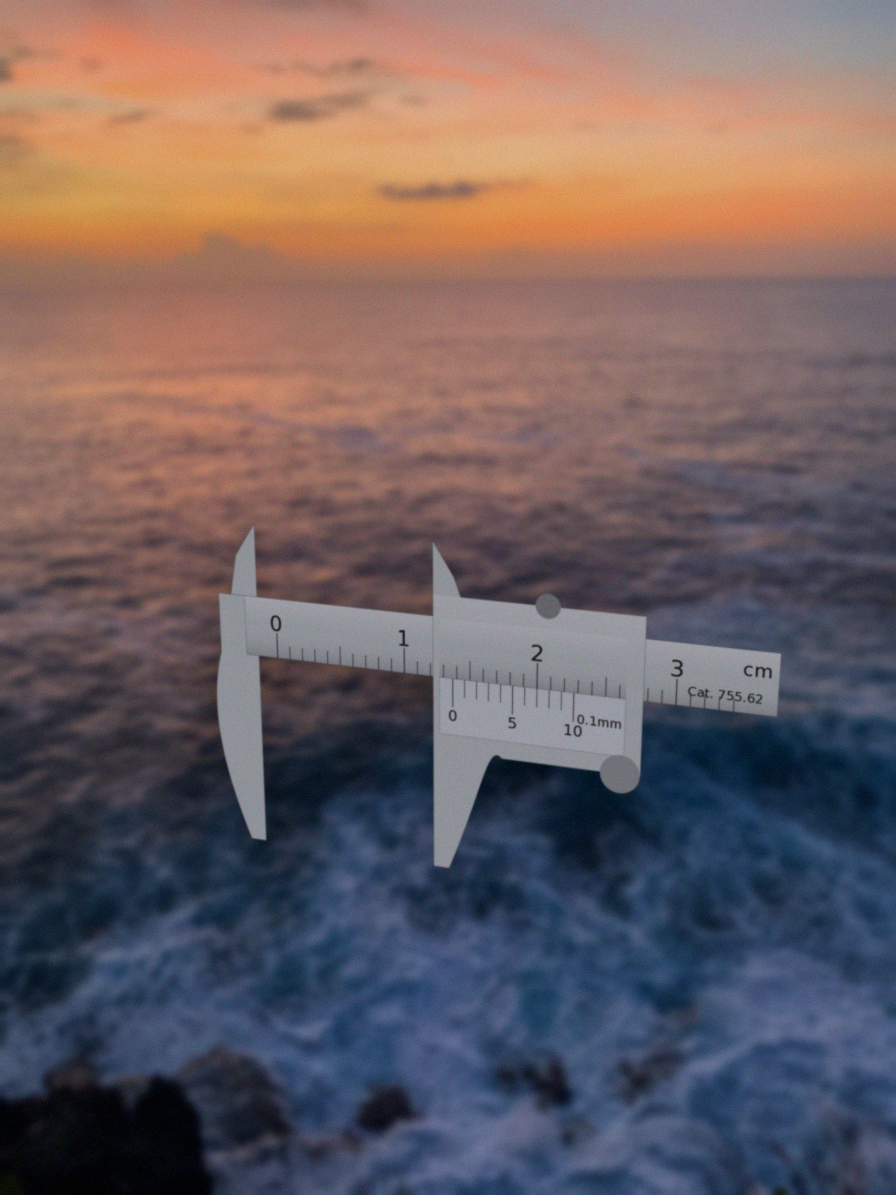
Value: 13.7,mm
